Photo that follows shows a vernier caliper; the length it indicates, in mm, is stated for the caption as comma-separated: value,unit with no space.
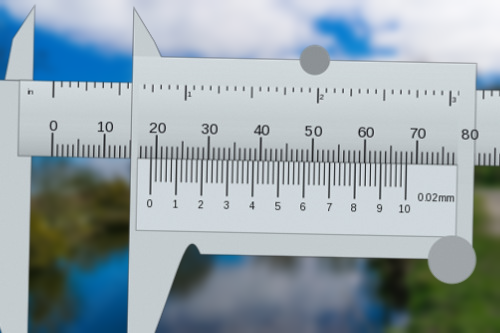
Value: 19.0,mm
